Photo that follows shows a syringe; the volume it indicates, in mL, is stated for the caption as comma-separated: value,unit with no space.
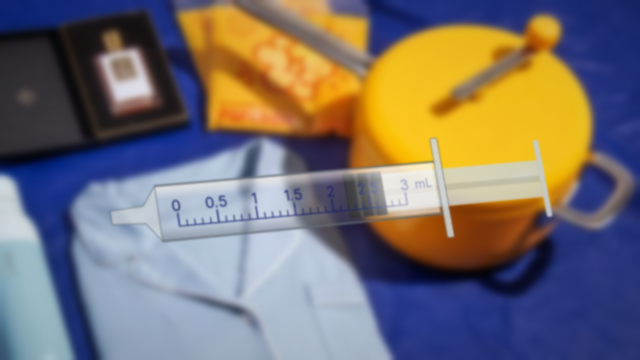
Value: 2.2,mL
